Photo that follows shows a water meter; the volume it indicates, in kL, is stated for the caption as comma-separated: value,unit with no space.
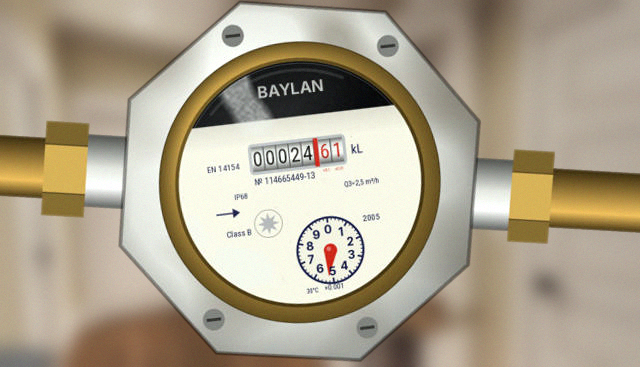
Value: 24.615,kL
